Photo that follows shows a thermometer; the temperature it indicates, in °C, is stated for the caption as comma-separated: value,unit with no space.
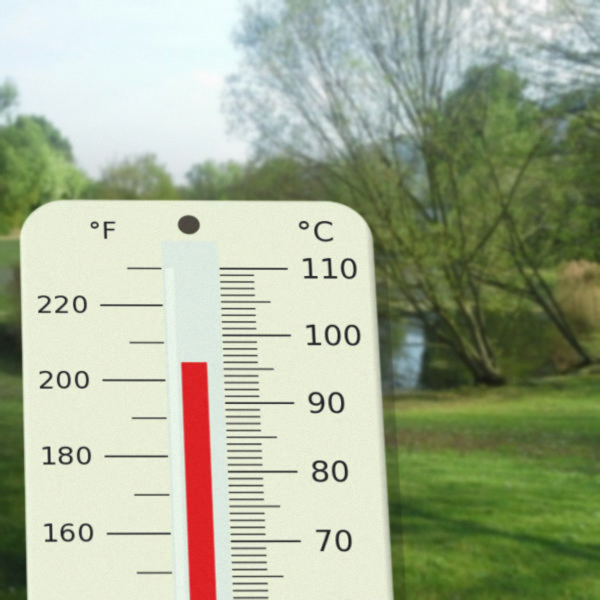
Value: 96,°C
